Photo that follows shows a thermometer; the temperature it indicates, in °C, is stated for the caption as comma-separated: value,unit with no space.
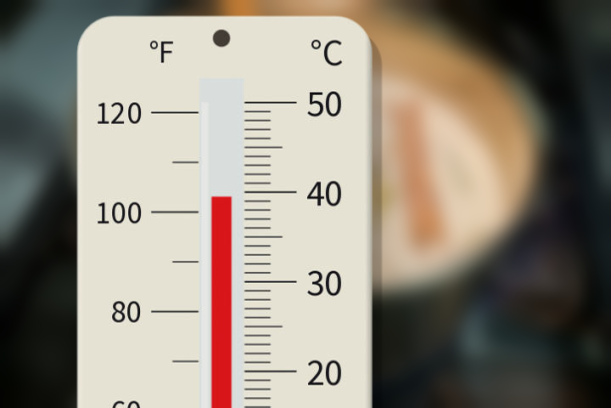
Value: 39.5,°C
